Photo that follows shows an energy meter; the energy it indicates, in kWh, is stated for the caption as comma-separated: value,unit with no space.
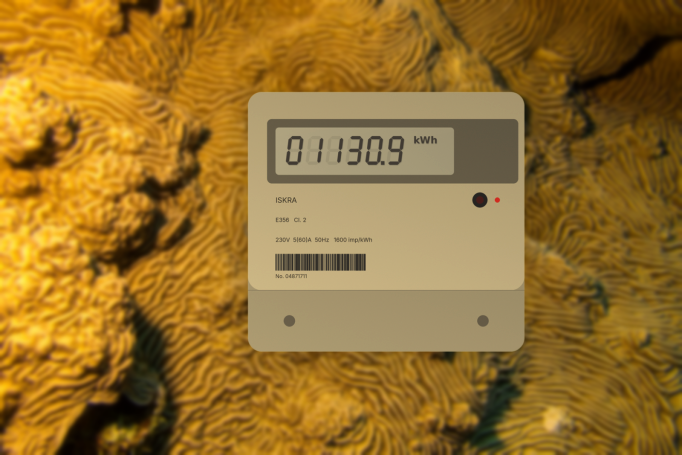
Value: 1130.9,kWh
